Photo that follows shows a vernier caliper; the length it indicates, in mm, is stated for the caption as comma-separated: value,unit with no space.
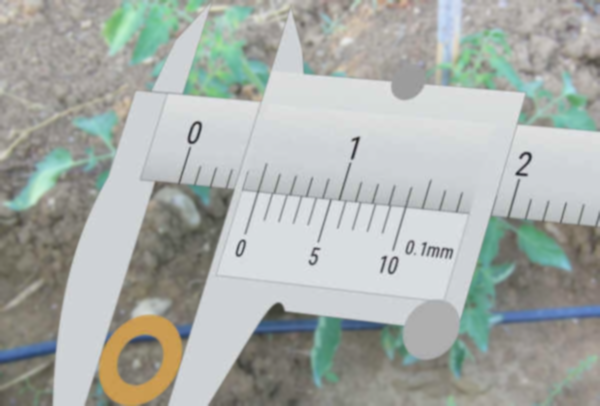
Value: 5.0,mm
